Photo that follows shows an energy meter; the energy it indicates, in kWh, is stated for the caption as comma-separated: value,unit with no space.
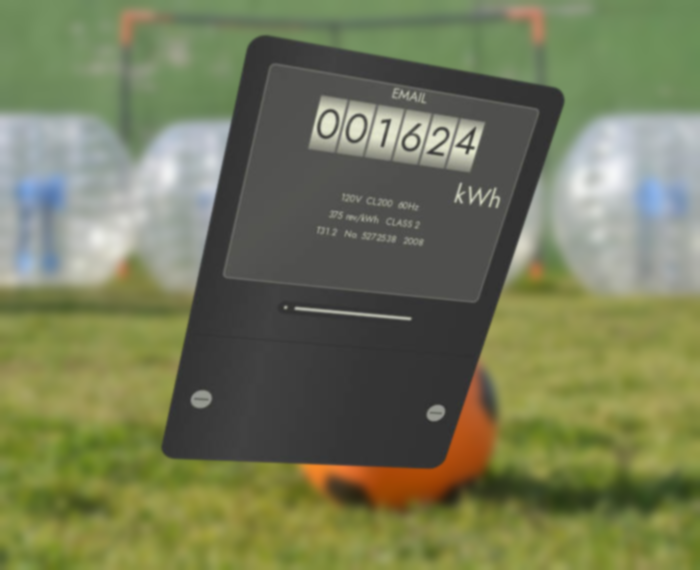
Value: 1624,kWh
